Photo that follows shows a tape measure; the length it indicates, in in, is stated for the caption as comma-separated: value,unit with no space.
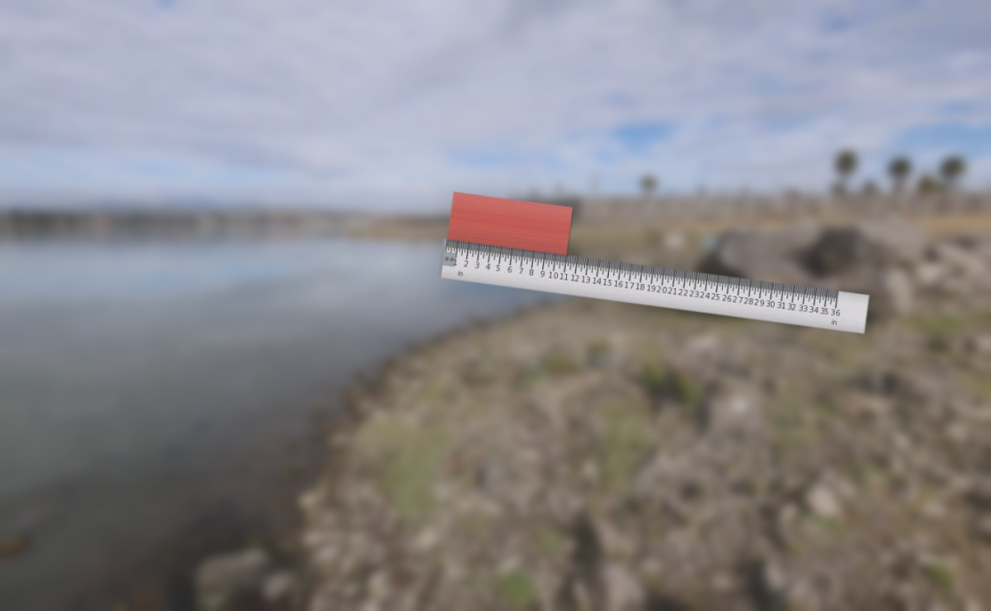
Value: 11,in
